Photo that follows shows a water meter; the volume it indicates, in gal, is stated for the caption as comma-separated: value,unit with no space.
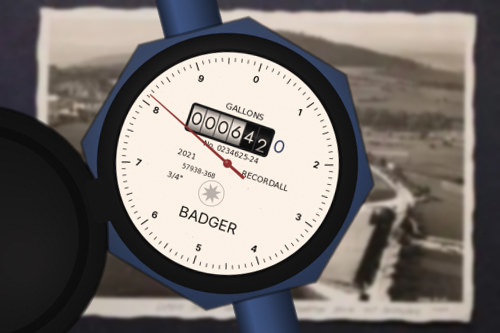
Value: 6418.1,gal
